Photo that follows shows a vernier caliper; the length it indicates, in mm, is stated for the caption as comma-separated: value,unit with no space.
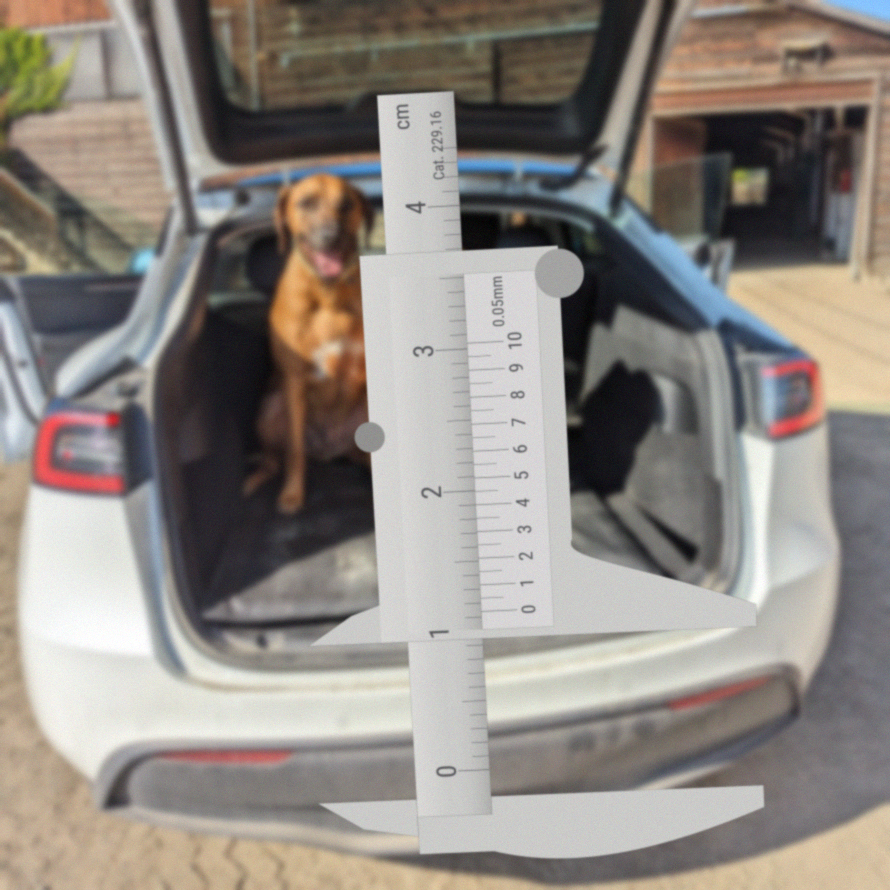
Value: 11.4,mm
